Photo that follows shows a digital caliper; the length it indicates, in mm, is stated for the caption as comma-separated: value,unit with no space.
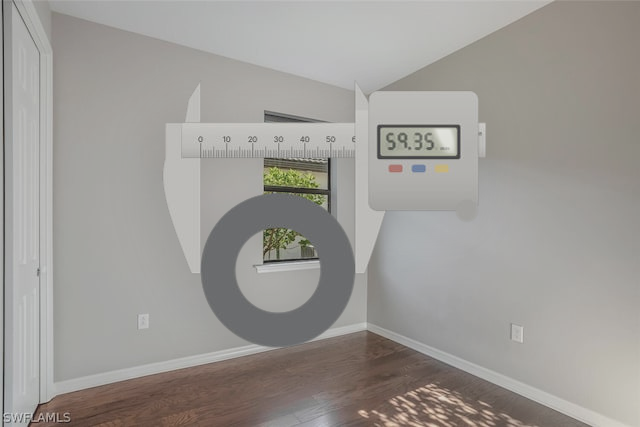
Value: 59.35,mm
